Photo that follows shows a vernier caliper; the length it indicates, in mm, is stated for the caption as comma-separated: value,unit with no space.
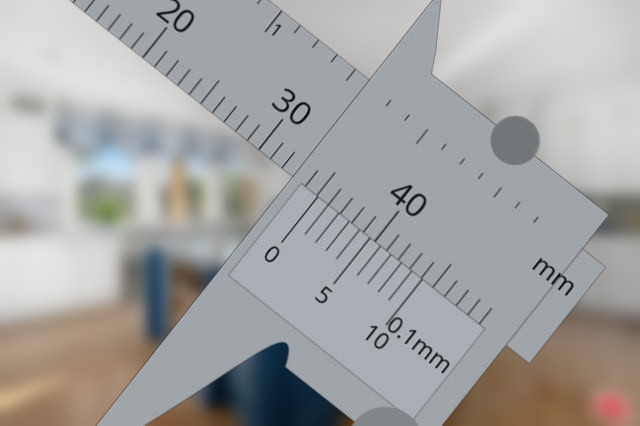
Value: 35.1,mm
